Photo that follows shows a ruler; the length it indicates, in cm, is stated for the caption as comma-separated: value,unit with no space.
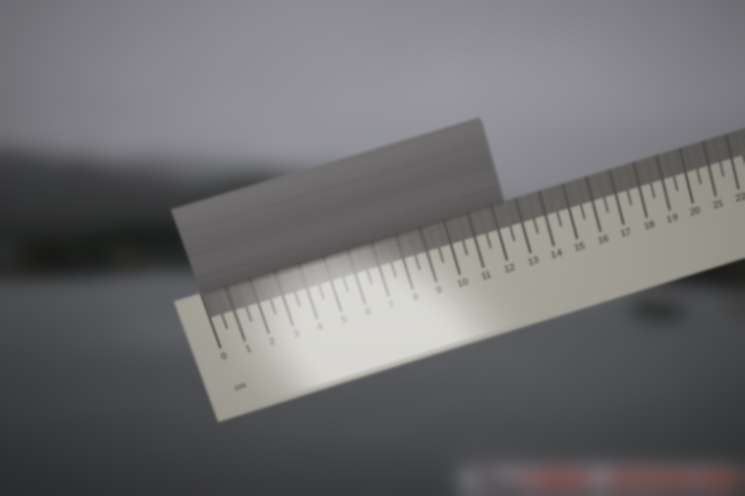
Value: 12.5,cm
